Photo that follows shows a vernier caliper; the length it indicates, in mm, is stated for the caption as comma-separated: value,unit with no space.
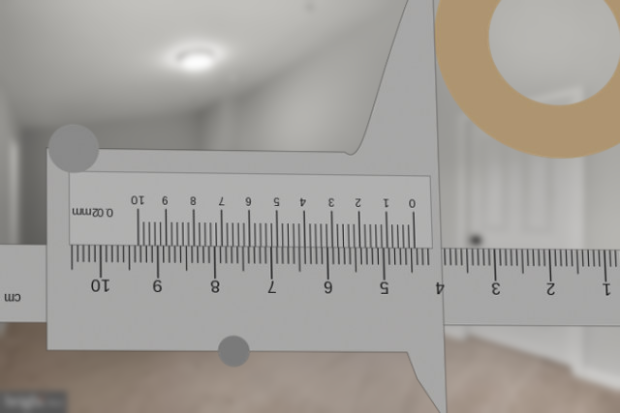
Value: 44.4,mm
